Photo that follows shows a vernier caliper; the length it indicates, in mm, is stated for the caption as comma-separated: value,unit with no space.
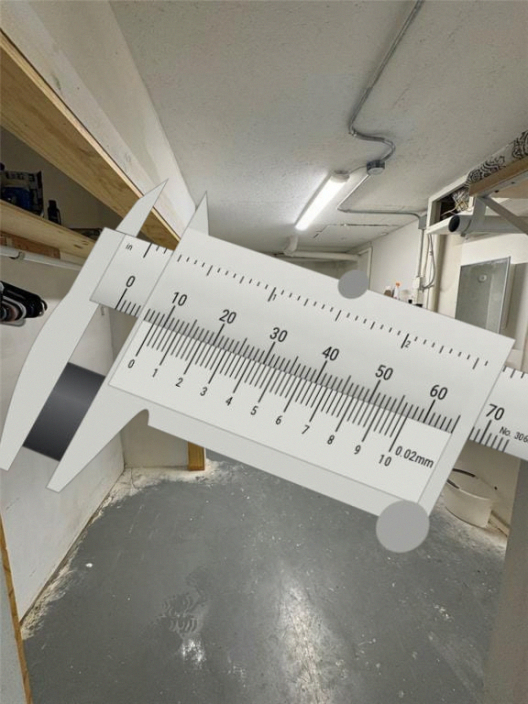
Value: 8.0,mm
